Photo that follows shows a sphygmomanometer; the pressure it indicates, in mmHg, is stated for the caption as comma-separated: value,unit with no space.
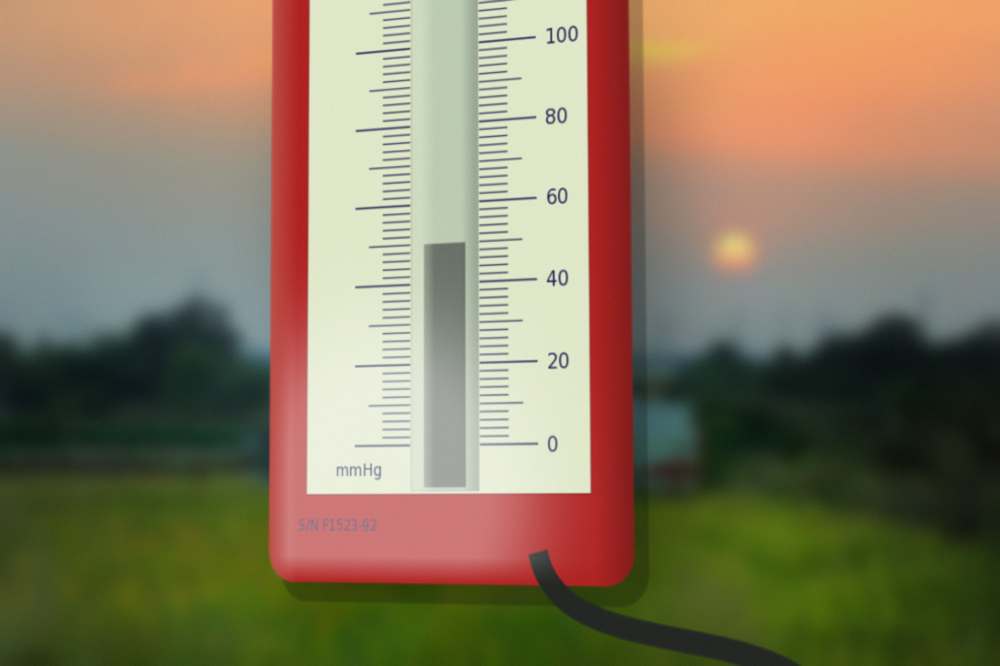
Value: 50,mmHg
